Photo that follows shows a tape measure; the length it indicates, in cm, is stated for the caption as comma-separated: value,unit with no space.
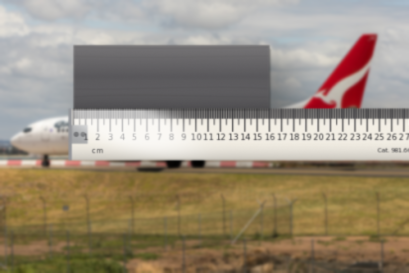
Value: 16,cm
